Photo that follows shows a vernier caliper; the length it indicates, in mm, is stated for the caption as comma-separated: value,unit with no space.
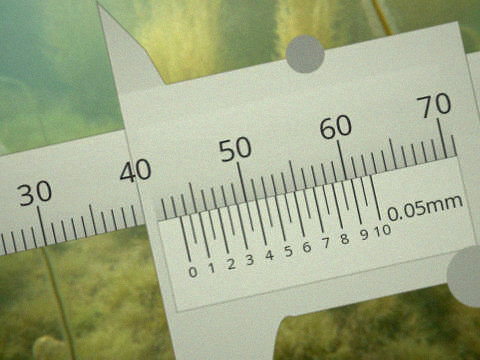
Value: 43.4,mm
